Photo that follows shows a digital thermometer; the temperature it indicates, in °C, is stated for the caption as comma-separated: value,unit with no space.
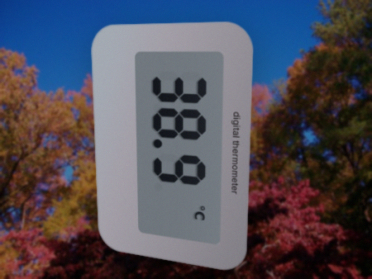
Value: 38.9,°C
